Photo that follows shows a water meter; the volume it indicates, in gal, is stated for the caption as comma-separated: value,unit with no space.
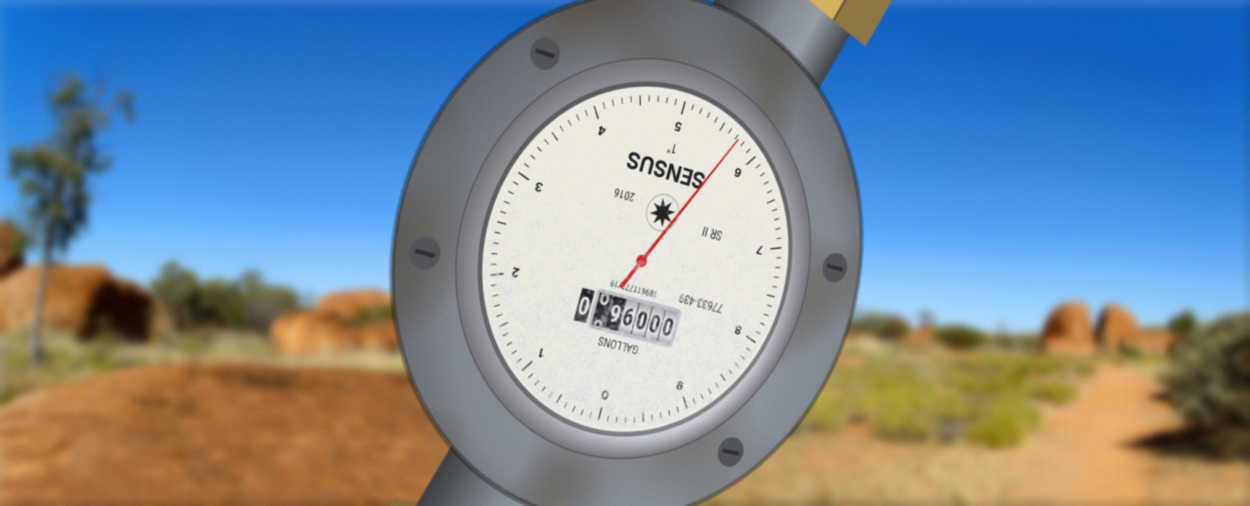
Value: 9685.7,gal
